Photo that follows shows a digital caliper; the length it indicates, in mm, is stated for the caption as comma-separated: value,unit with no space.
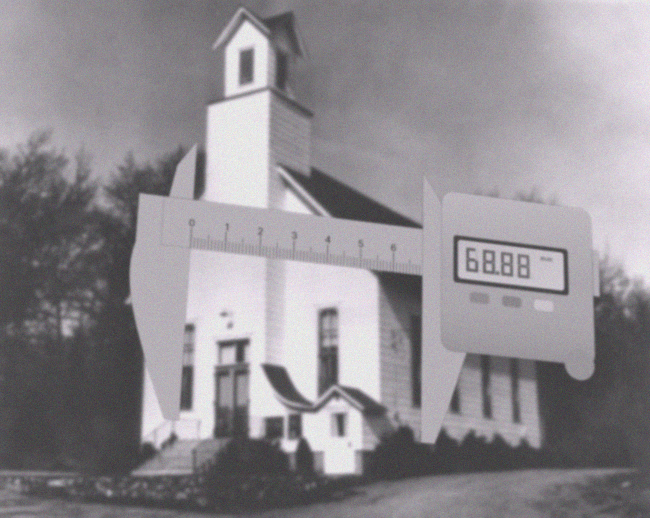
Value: 68.88,mm
